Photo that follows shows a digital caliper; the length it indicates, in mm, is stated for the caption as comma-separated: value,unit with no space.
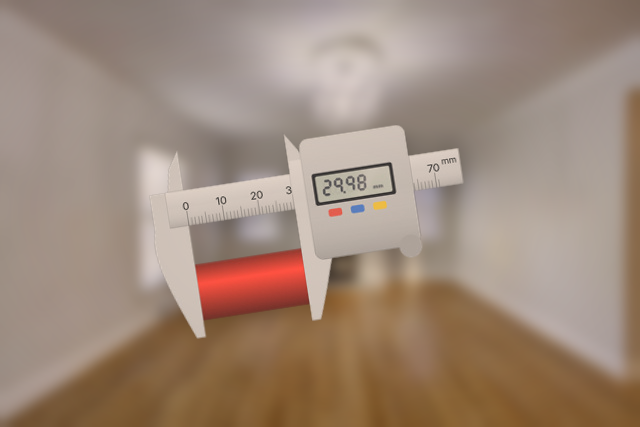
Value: 29.98,mm
